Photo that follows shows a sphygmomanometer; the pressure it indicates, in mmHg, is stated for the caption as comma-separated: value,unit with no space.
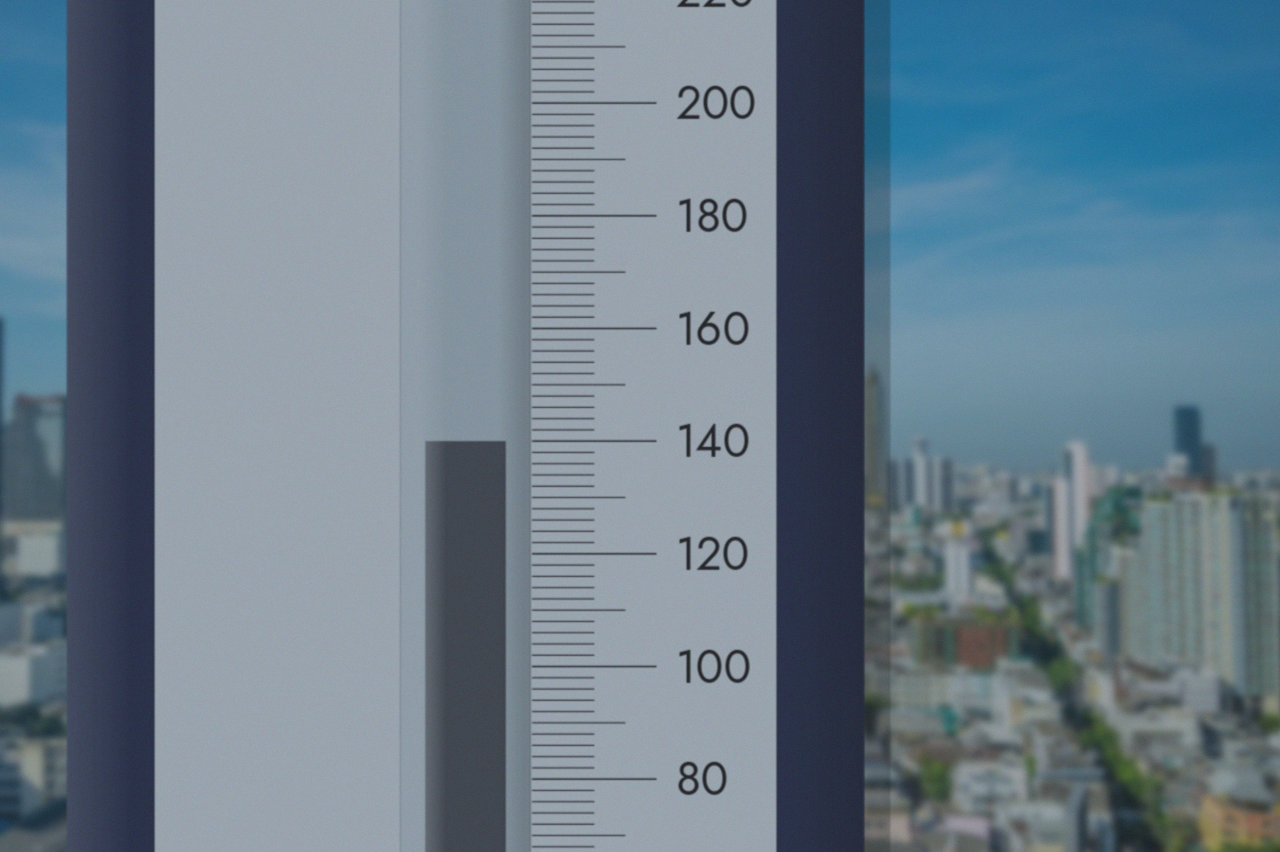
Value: 140,mmHg
